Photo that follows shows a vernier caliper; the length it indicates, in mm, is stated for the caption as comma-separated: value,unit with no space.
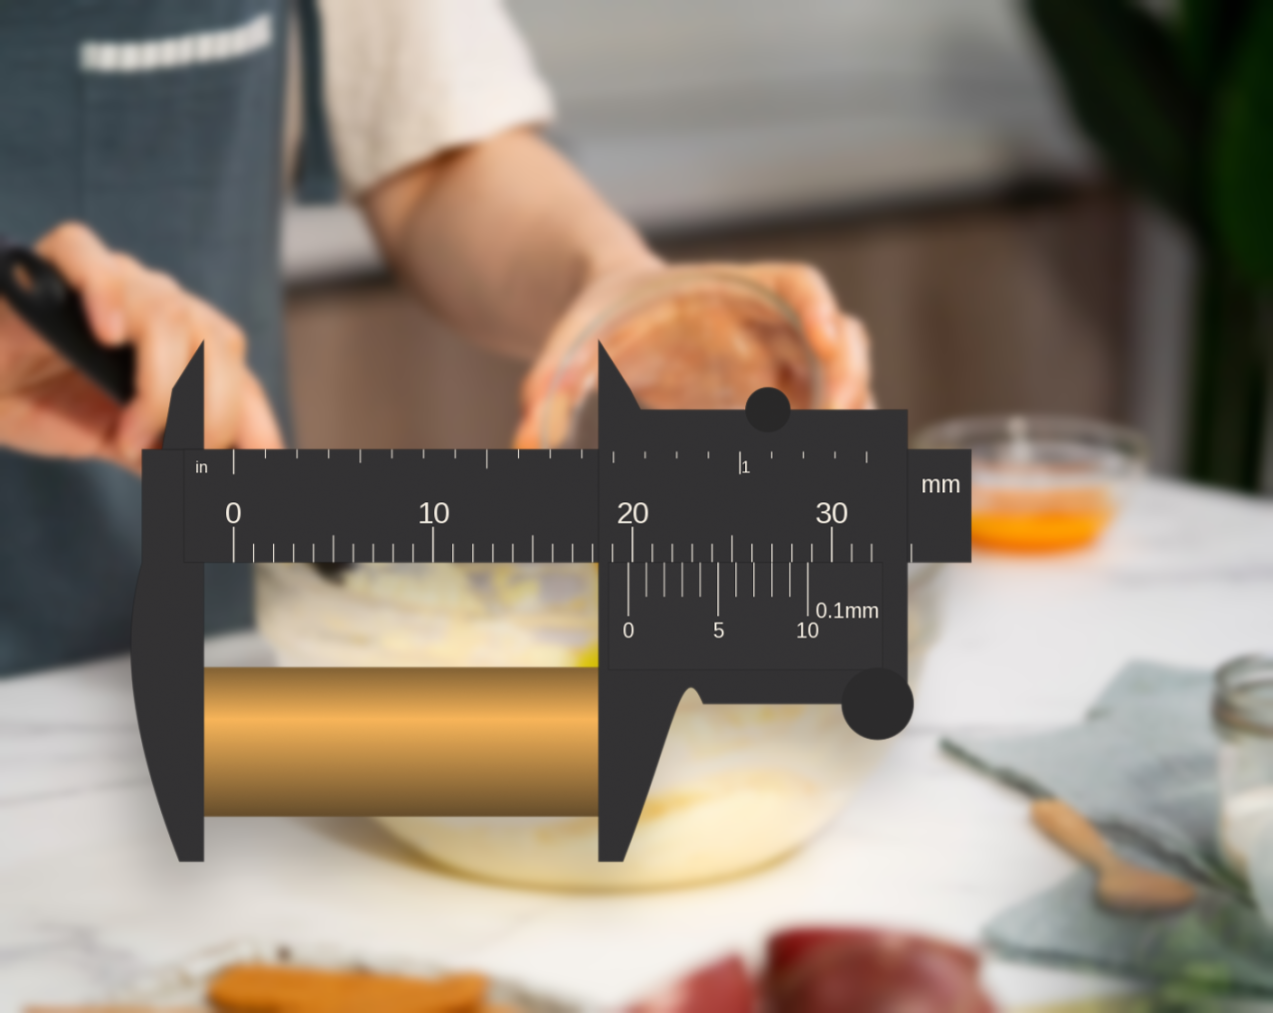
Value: 19.8,mm
